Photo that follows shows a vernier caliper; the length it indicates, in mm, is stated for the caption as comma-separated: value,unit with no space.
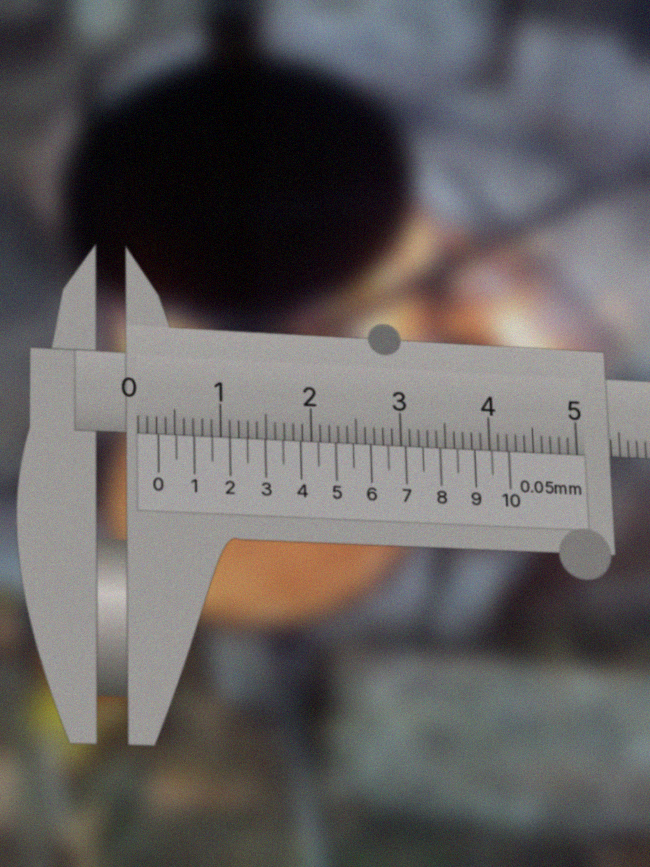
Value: 3.2,mm
